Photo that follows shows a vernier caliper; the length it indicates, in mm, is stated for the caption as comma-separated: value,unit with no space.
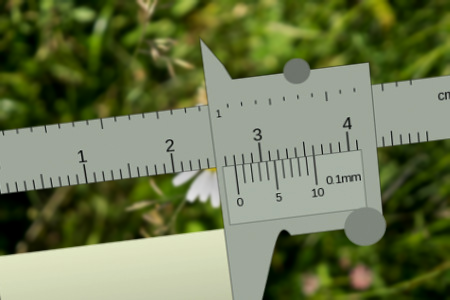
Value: 27.0,mm
